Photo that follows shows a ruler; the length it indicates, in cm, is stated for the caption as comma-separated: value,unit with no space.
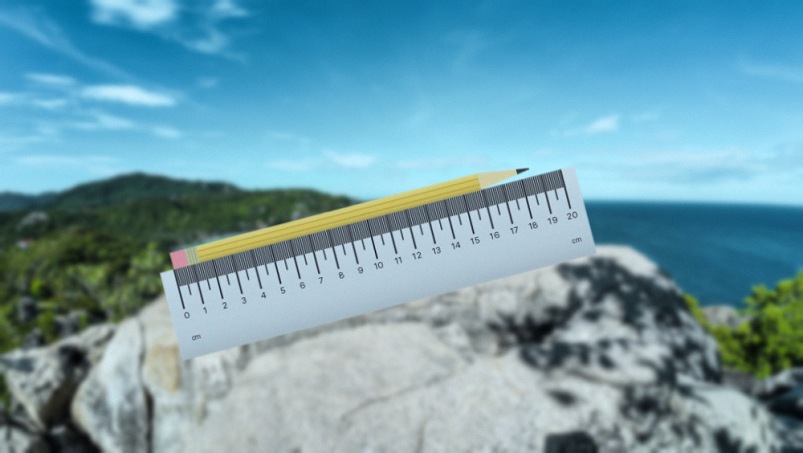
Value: 18.5,cm
